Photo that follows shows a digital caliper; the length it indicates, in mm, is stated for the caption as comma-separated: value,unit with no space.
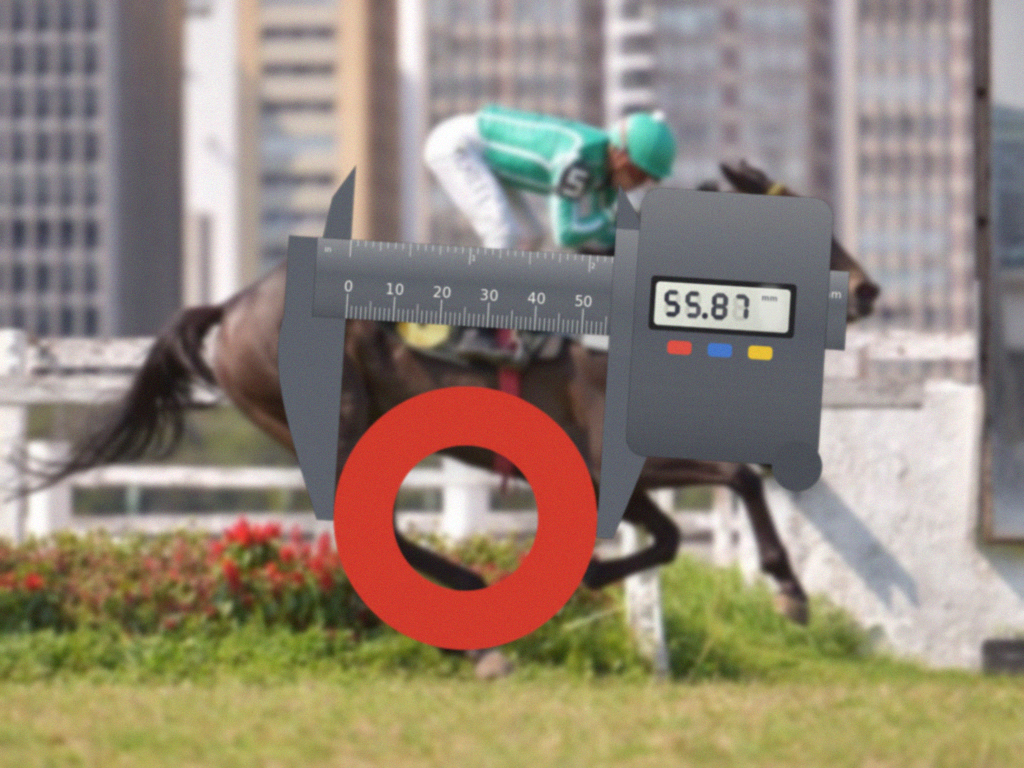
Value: 55.87,mm
